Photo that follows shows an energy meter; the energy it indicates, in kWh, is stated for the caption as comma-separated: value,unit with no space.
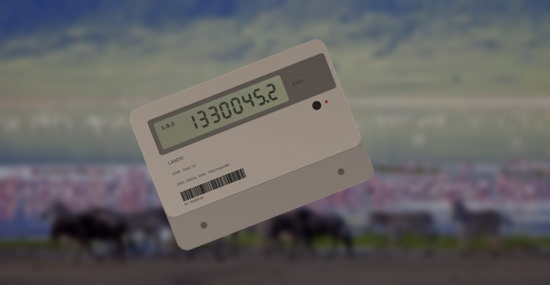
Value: 1330045.2,kWh
